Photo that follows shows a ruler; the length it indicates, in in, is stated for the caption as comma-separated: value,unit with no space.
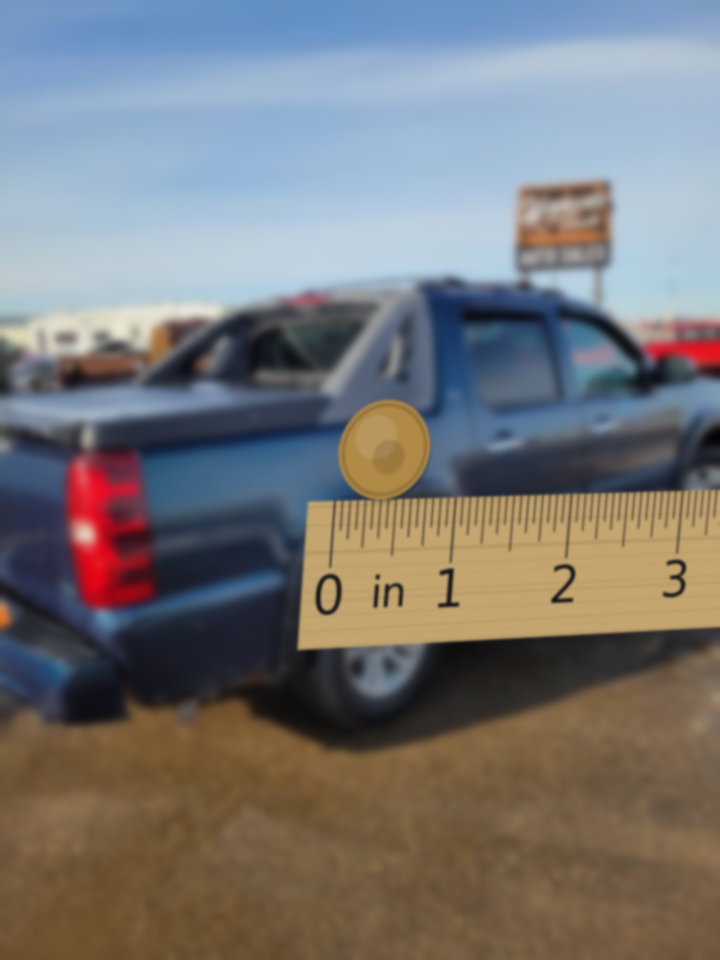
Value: 0.75,in
